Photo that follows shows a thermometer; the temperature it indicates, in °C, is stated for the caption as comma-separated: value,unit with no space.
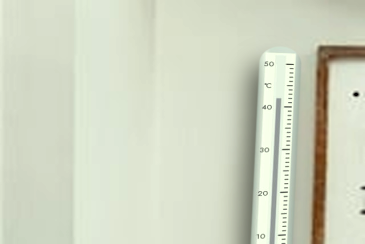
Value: 42,°C
